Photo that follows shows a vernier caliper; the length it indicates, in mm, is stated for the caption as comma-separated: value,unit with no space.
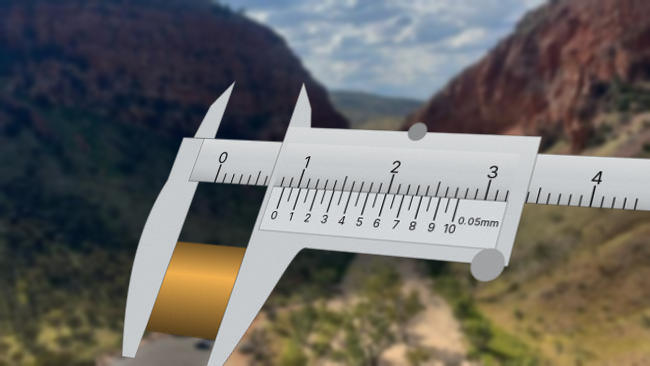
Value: 8.4,mm
